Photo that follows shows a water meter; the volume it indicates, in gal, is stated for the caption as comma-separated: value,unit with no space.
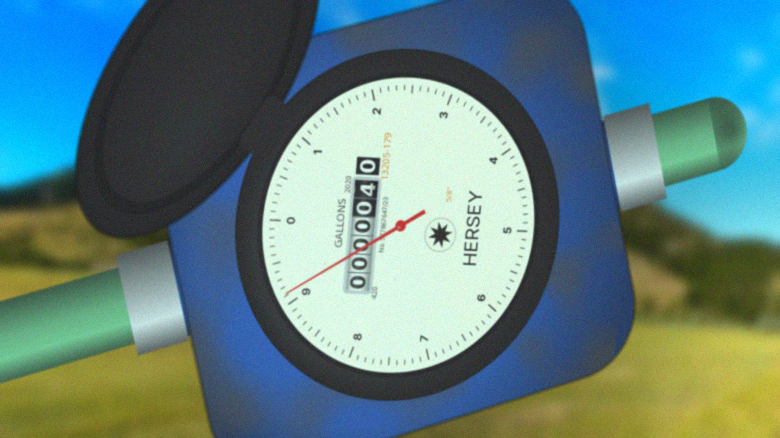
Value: 39.1,gal
